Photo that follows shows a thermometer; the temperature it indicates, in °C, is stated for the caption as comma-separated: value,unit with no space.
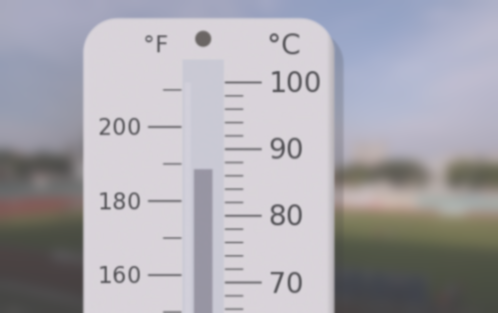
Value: 87,°C
